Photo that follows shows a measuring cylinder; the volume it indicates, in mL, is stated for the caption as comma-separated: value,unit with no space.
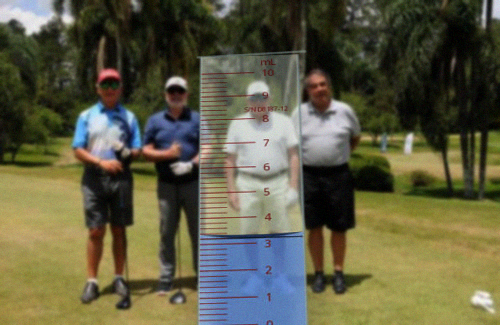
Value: 3.2,mL
